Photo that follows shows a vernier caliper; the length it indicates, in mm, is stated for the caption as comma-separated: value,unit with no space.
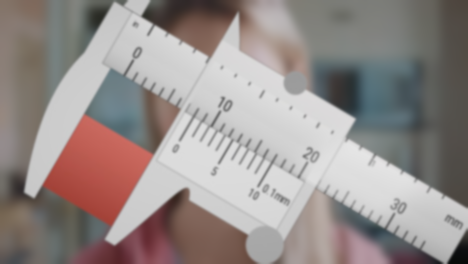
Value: 8.0,mm
